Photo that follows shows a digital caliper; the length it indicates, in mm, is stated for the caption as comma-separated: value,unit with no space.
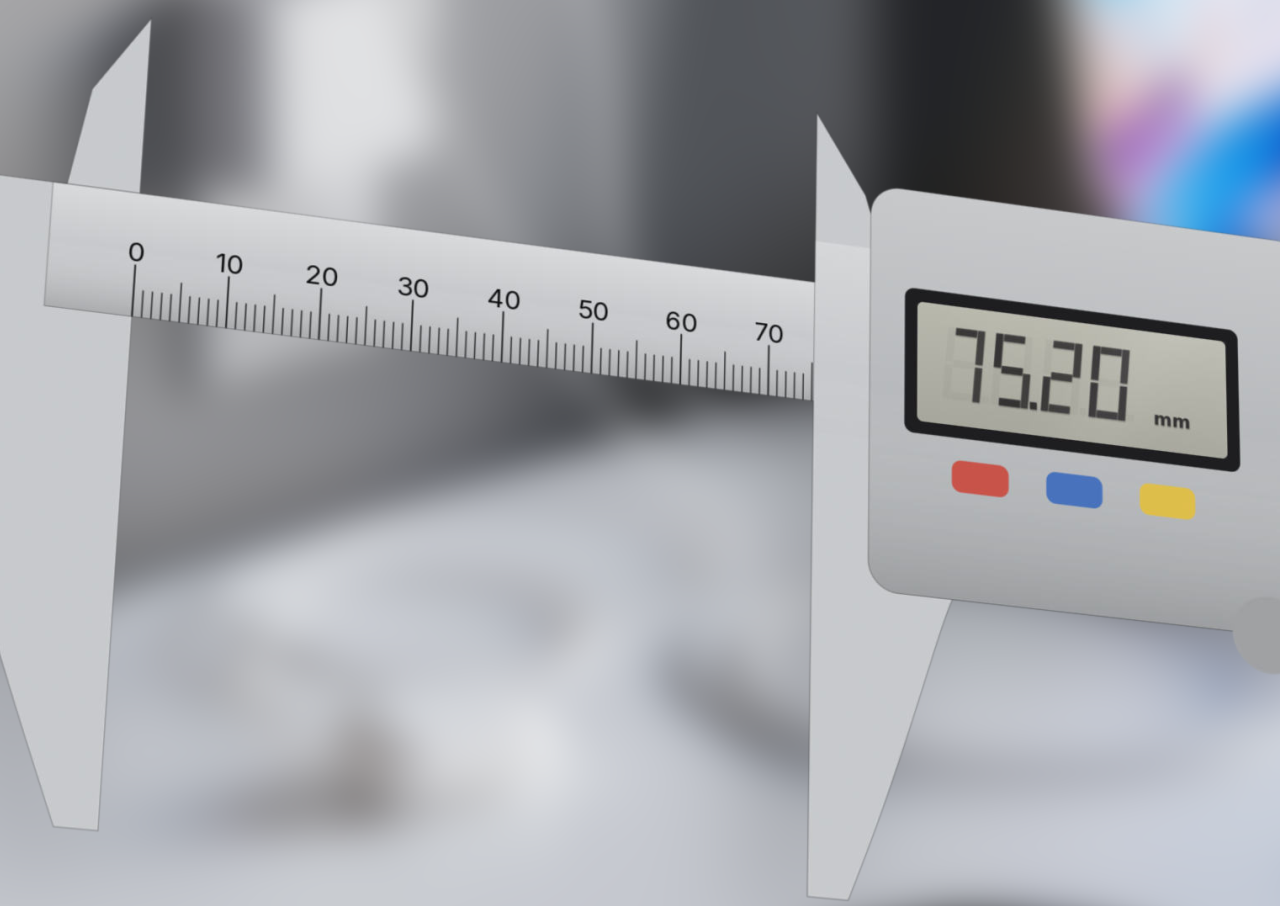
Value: 75.20,mm
